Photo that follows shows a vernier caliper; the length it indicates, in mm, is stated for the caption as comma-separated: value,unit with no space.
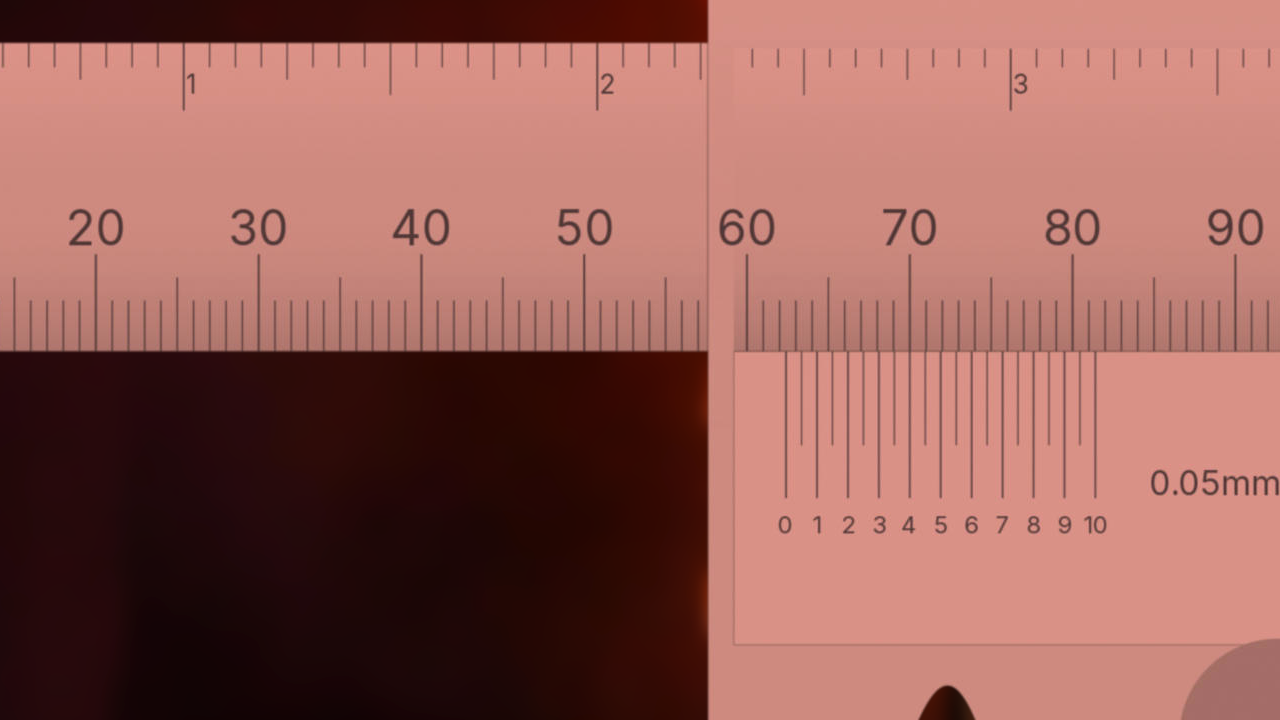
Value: 62.4,mm
